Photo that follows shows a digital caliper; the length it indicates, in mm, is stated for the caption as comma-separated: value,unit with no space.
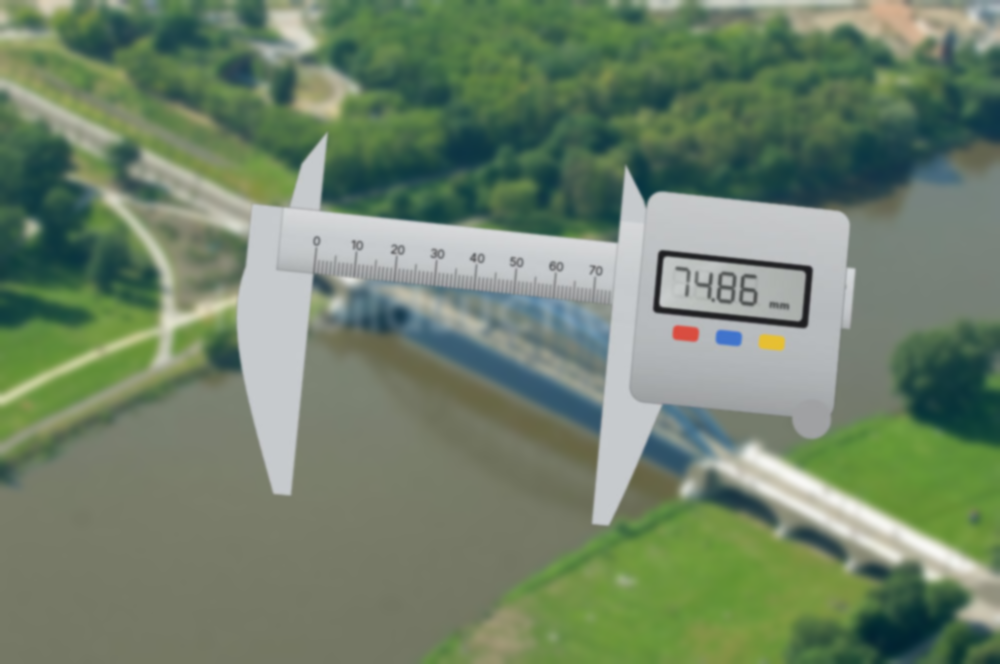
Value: 74.86,mm
